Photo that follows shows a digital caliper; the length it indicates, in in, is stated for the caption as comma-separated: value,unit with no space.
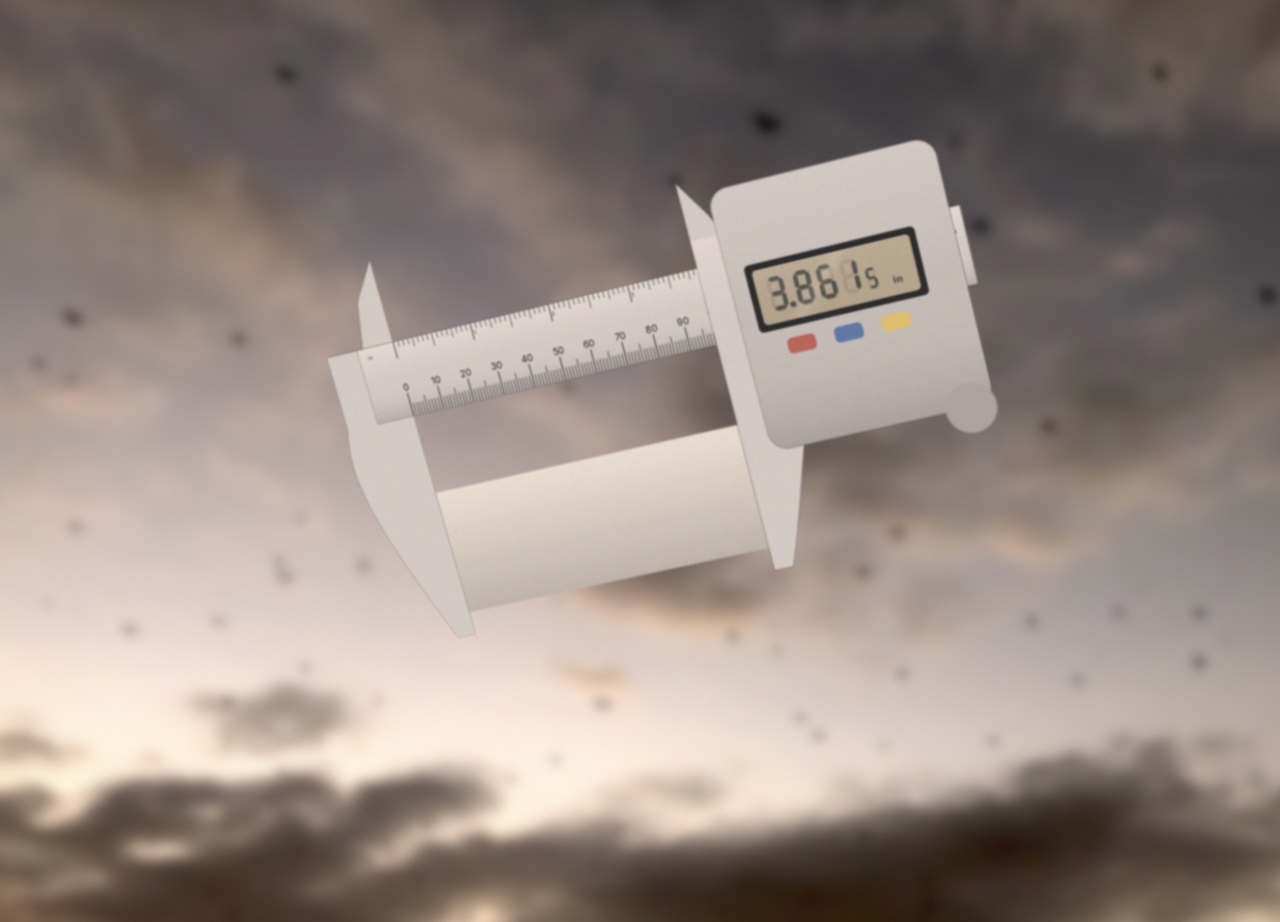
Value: 3.8615,in
